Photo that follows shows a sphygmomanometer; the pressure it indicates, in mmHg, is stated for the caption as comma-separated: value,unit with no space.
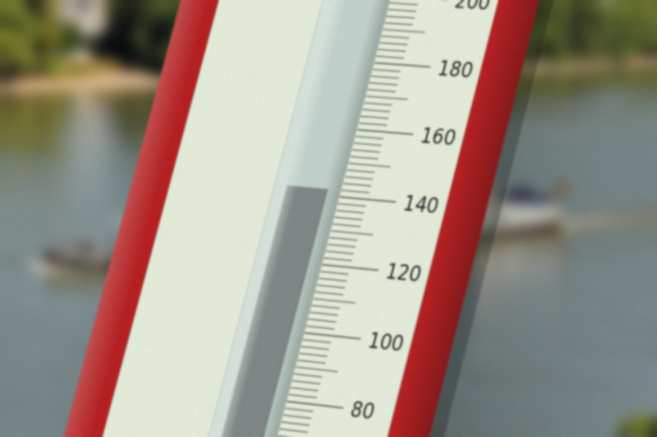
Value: 142,mmHg
